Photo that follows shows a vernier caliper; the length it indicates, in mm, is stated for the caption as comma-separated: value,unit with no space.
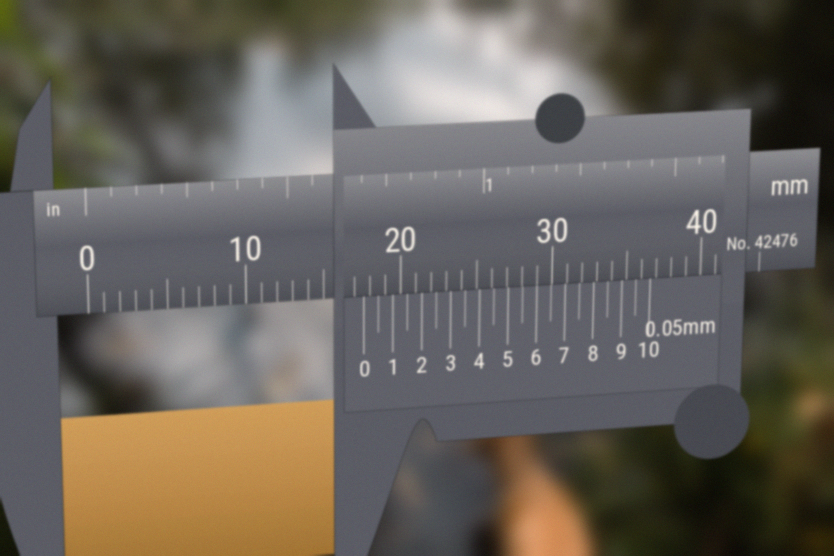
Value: 17.6,mm
